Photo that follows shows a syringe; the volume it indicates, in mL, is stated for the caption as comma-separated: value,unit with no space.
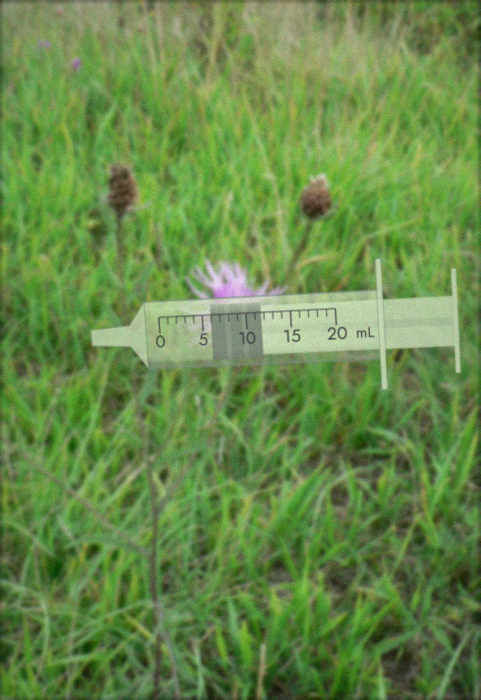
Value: 6,mL
